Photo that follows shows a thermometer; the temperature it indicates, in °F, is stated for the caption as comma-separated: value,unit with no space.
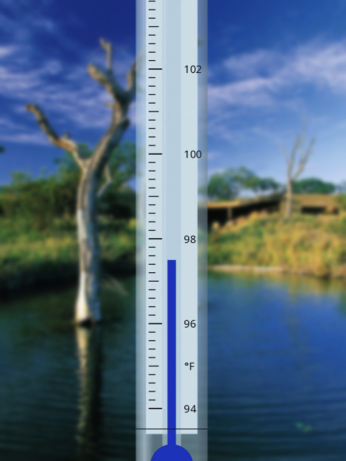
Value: 97.5,°F
